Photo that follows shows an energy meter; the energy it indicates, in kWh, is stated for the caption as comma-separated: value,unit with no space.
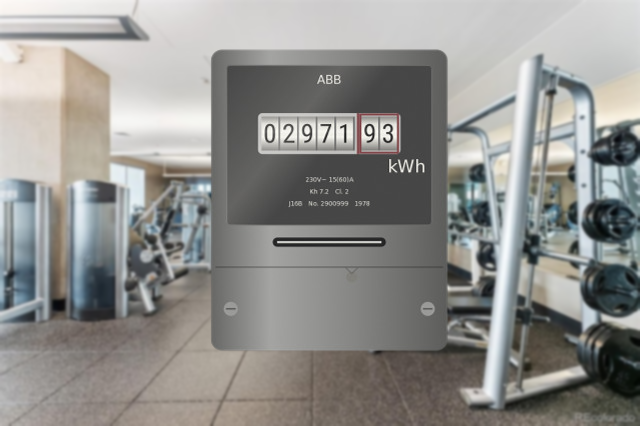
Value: 2971.93,kWh
